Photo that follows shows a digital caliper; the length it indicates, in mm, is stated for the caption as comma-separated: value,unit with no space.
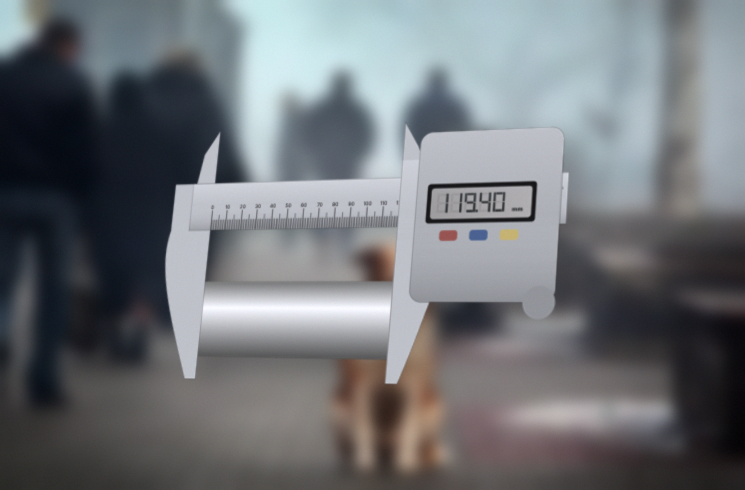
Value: 119.40,mm
